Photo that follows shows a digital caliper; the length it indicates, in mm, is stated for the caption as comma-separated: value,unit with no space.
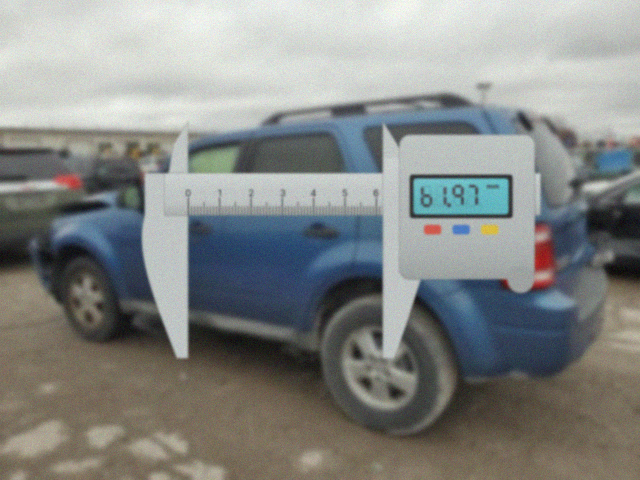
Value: 61.97,mm
